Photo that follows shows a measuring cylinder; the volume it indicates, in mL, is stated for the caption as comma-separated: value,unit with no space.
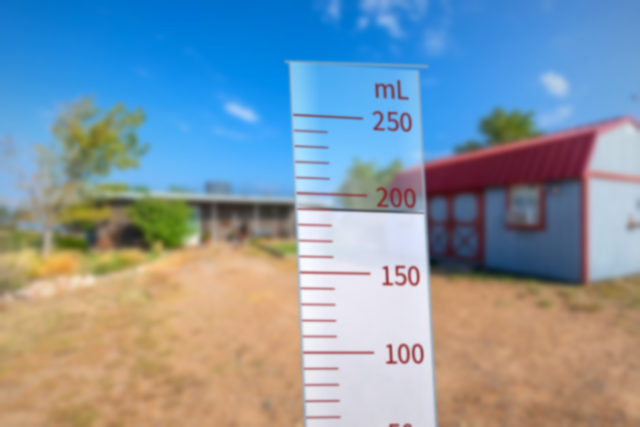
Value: 190,mL
